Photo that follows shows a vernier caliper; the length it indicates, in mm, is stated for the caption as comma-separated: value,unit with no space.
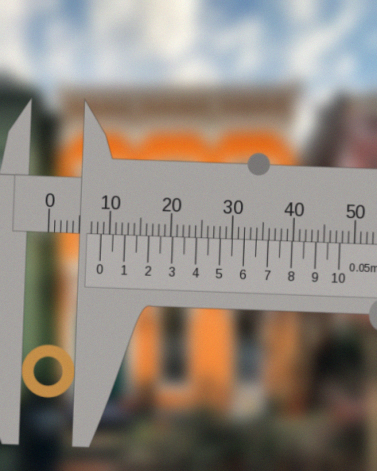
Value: 8.6,mm
